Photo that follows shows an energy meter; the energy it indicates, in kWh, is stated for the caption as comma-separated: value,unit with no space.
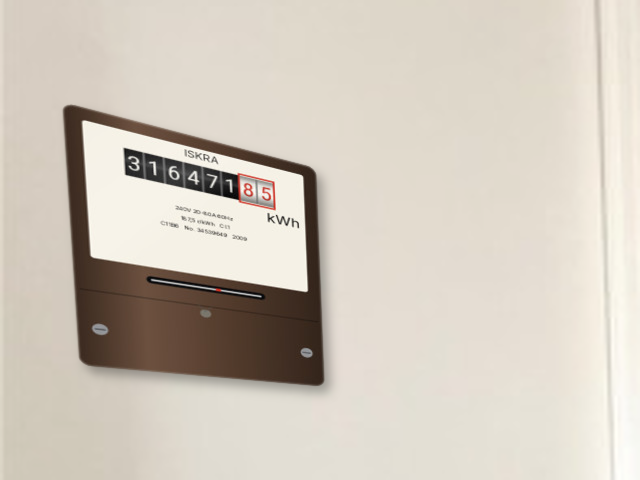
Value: 316471.85,kWh
